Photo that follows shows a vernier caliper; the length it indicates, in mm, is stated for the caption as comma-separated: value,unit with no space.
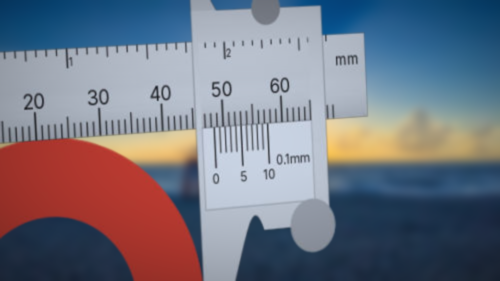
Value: 48.5,mm
